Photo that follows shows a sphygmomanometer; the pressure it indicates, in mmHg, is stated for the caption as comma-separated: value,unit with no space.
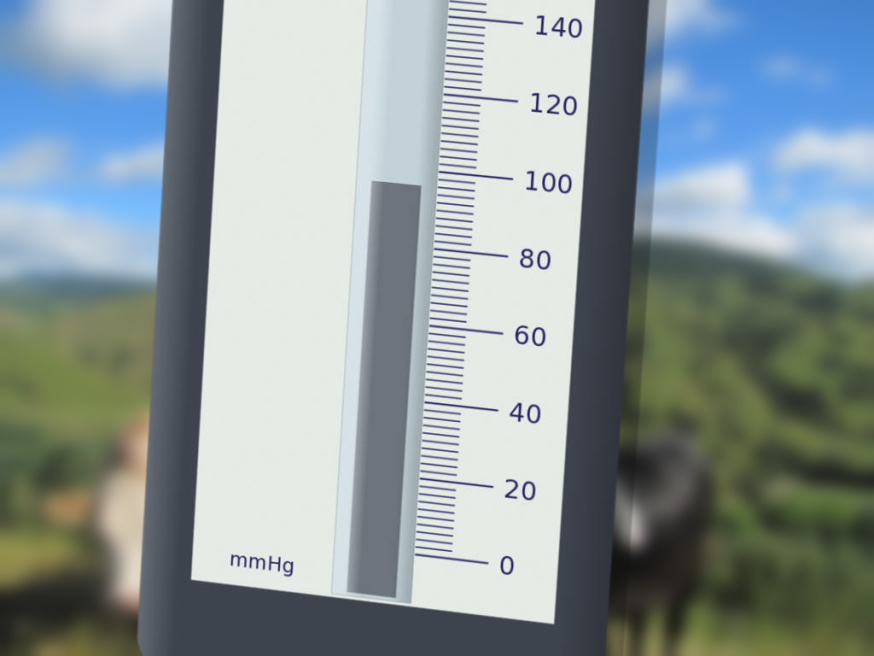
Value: 96,mmHg
